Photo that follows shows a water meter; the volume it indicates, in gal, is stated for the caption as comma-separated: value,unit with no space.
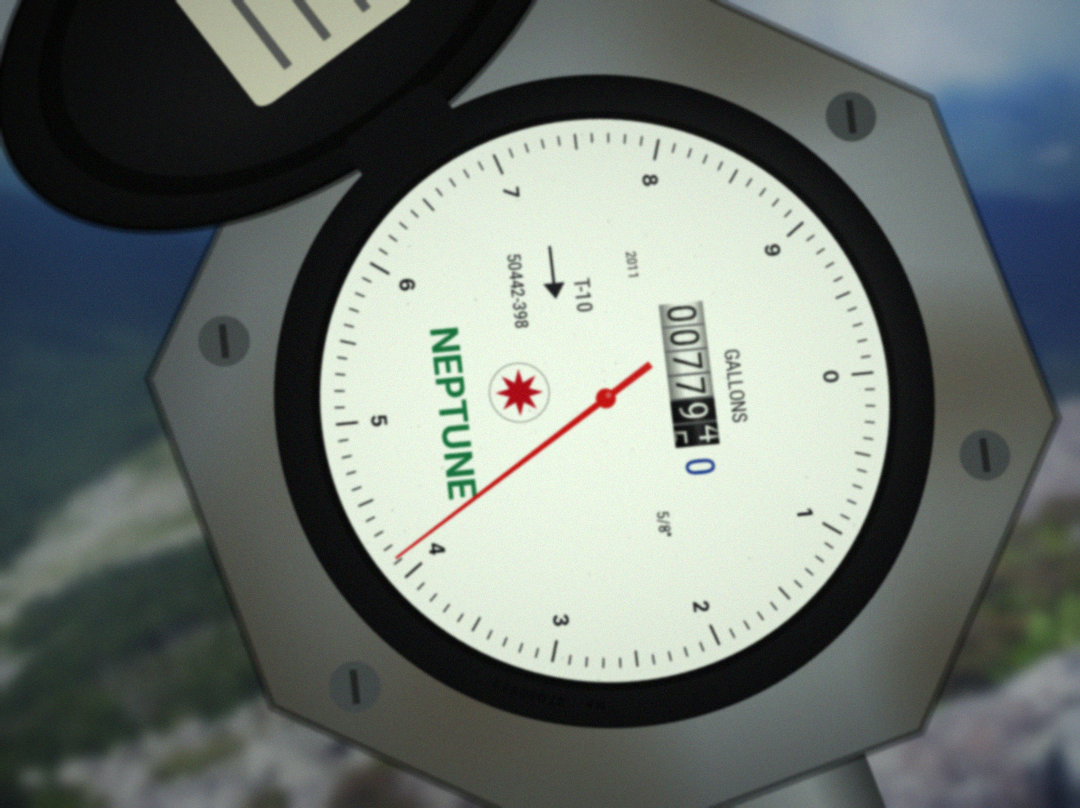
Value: 77944.1,gal
